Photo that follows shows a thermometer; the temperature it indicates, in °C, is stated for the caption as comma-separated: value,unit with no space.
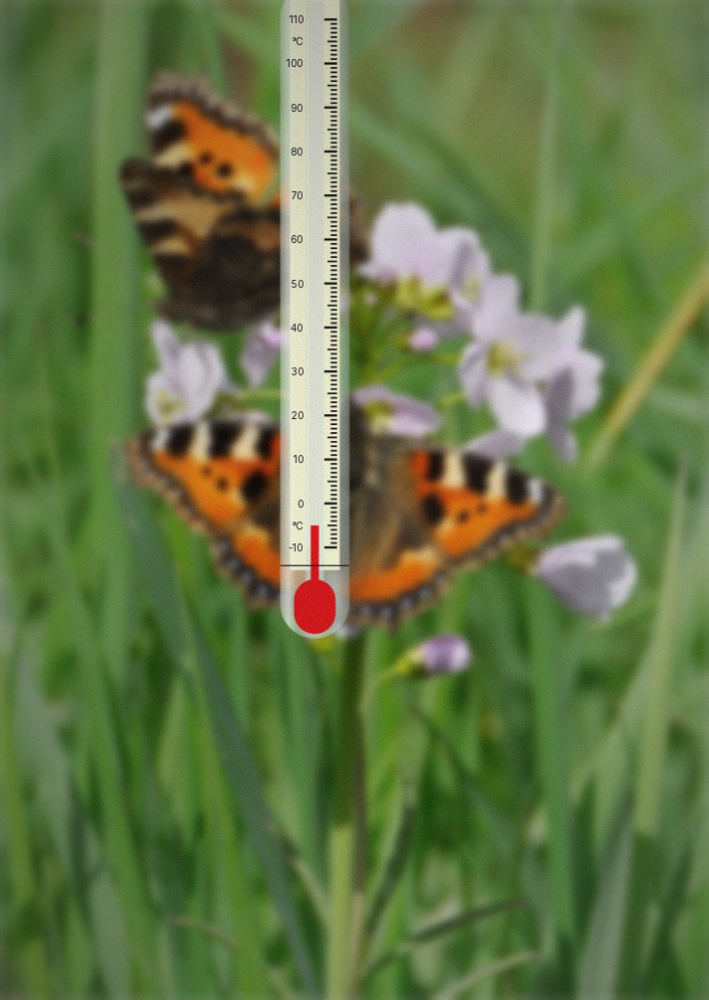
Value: -5,°C
